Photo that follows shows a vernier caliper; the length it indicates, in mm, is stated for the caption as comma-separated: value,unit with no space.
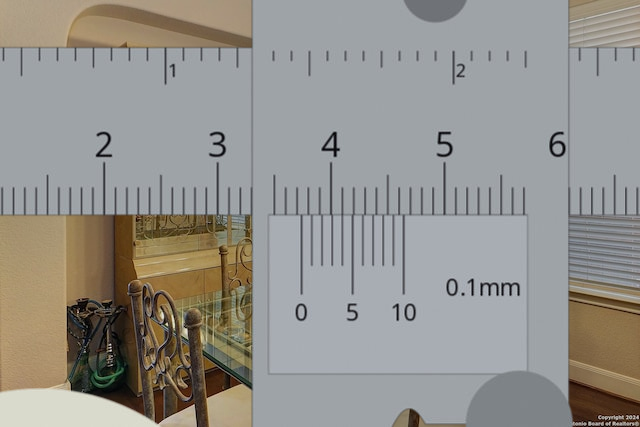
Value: 37.4,mm
